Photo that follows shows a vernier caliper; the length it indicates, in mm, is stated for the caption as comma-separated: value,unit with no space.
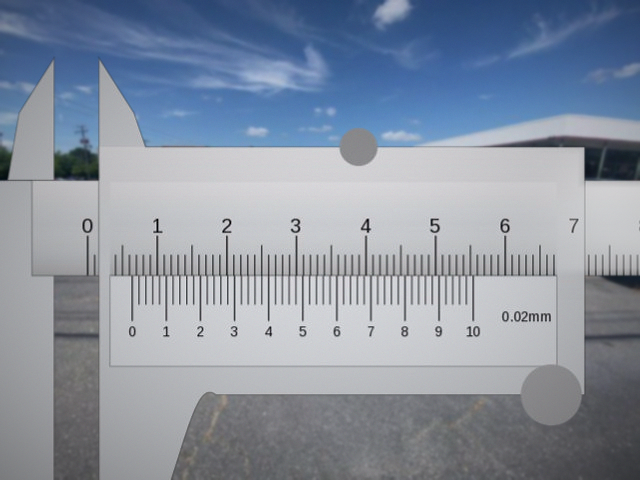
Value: 6.4,mm
